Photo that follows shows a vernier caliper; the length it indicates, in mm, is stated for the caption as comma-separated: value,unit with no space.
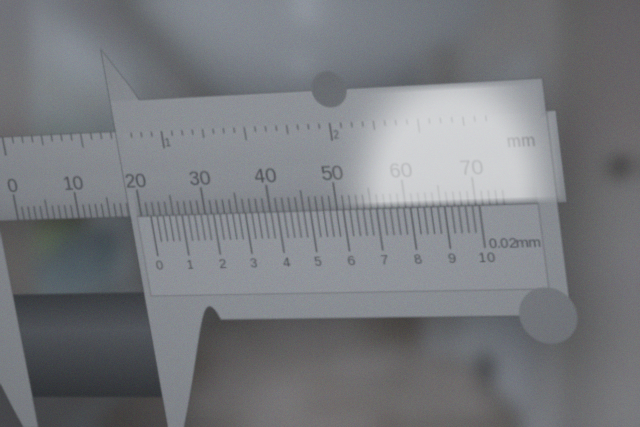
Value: 21.5,mm
